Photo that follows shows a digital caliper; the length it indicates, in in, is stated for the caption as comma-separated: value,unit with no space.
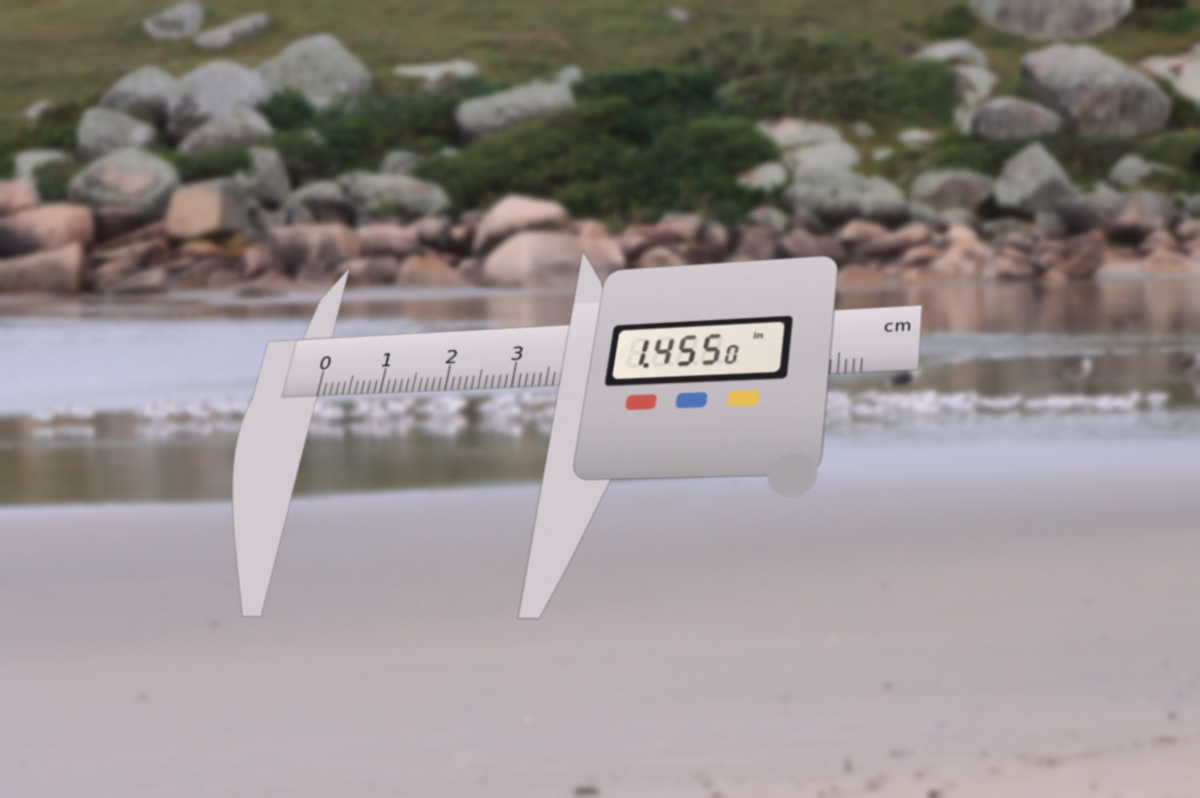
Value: 1.4550,in
